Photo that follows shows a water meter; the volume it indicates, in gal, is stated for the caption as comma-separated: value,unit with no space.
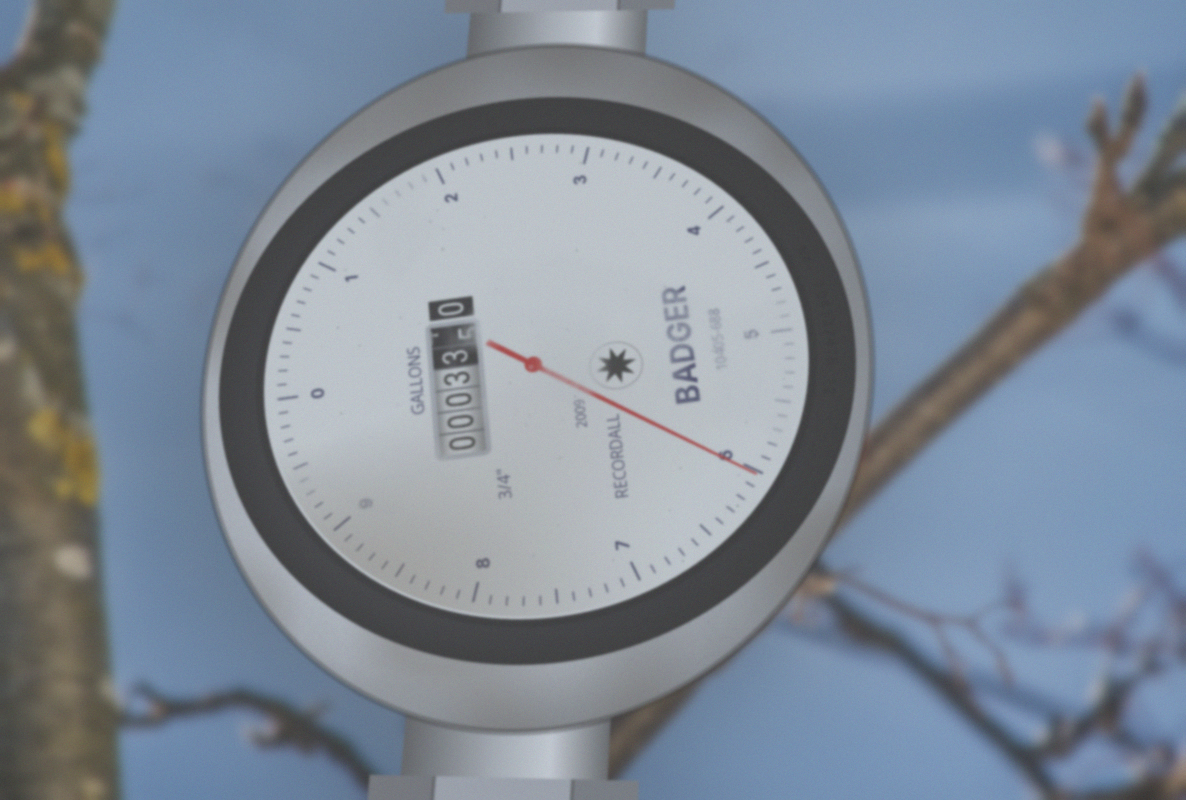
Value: 3346.0,gal
